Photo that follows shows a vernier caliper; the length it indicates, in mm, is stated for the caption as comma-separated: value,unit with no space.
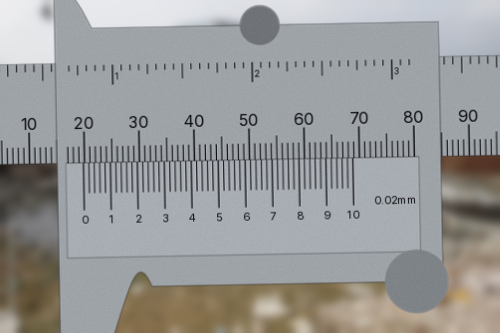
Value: 19.8,mm
